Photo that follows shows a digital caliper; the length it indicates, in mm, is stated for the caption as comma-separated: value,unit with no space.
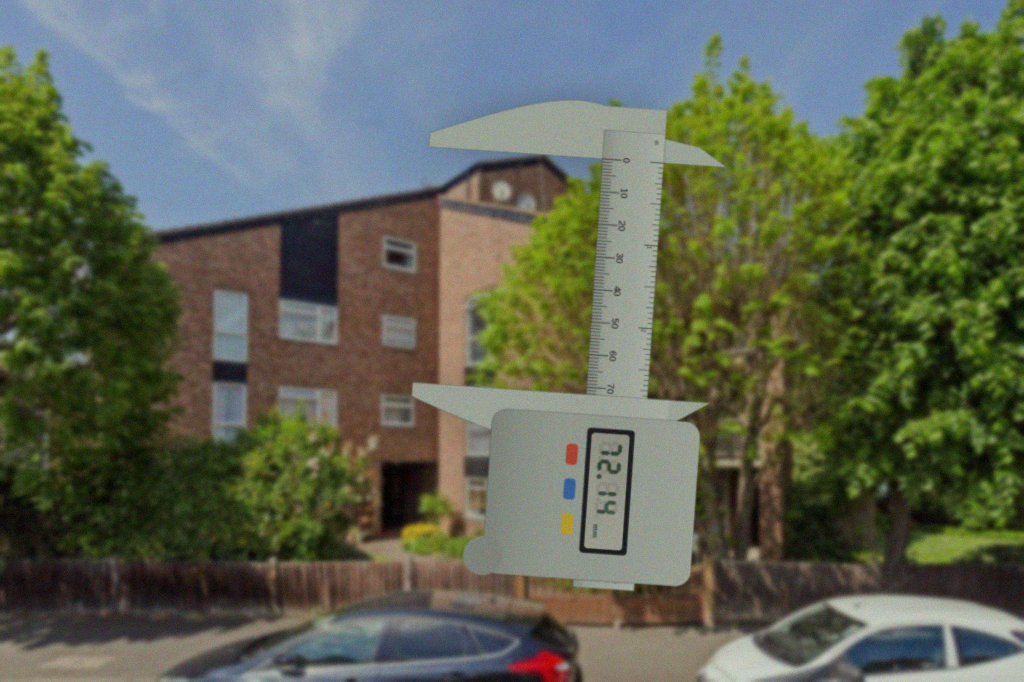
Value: 72.14,mm
